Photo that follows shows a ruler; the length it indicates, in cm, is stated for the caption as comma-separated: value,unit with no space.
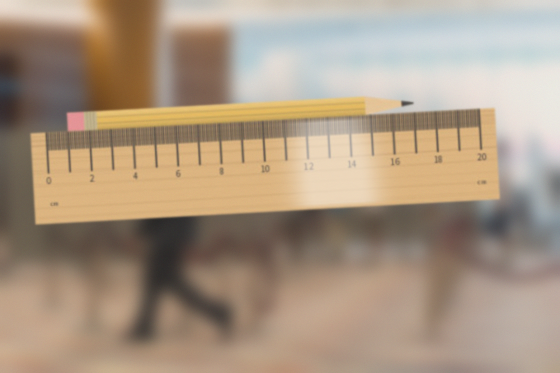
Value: 16,cm
